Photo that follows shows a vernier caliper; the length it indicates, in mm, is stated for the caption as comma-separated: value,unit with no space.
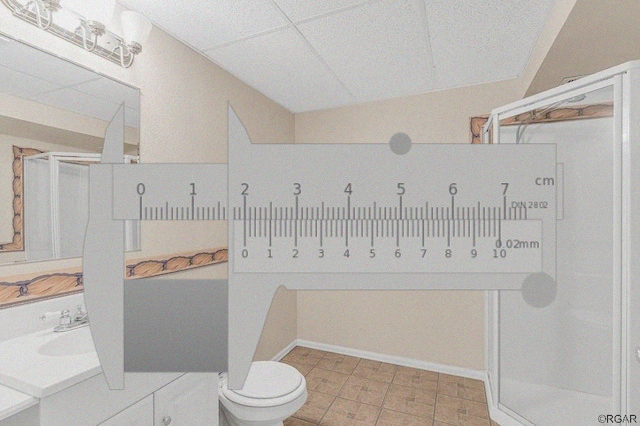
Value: 20.0,mm
